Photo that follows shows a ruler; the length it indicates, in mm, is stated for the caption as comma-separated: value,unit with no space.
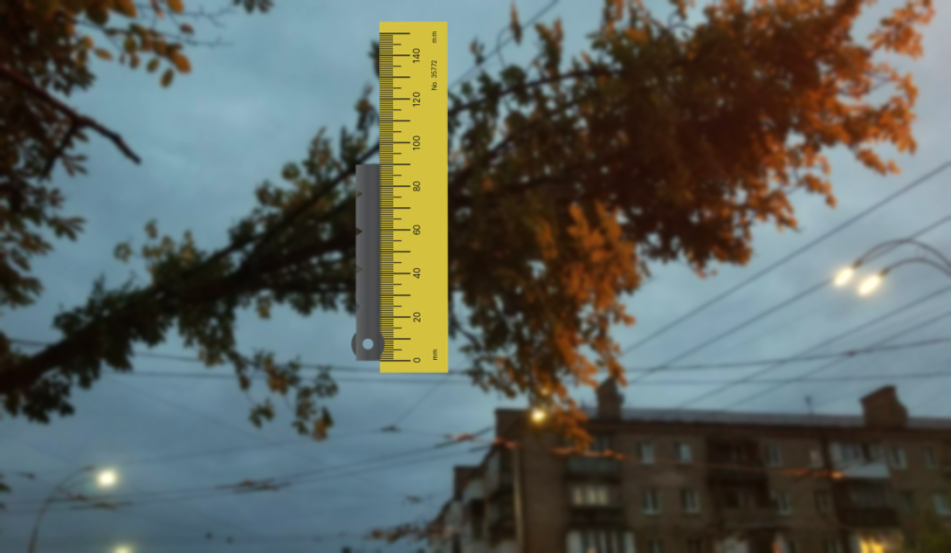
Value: 90,mm
